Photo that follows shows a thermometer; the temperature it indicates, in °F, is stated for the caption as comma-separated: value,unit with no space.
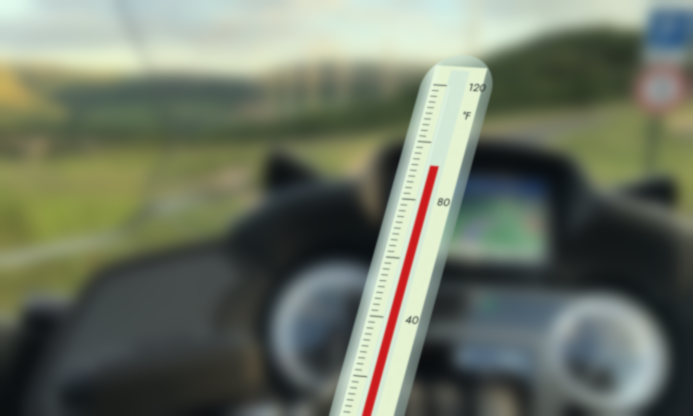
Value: 92,°F
